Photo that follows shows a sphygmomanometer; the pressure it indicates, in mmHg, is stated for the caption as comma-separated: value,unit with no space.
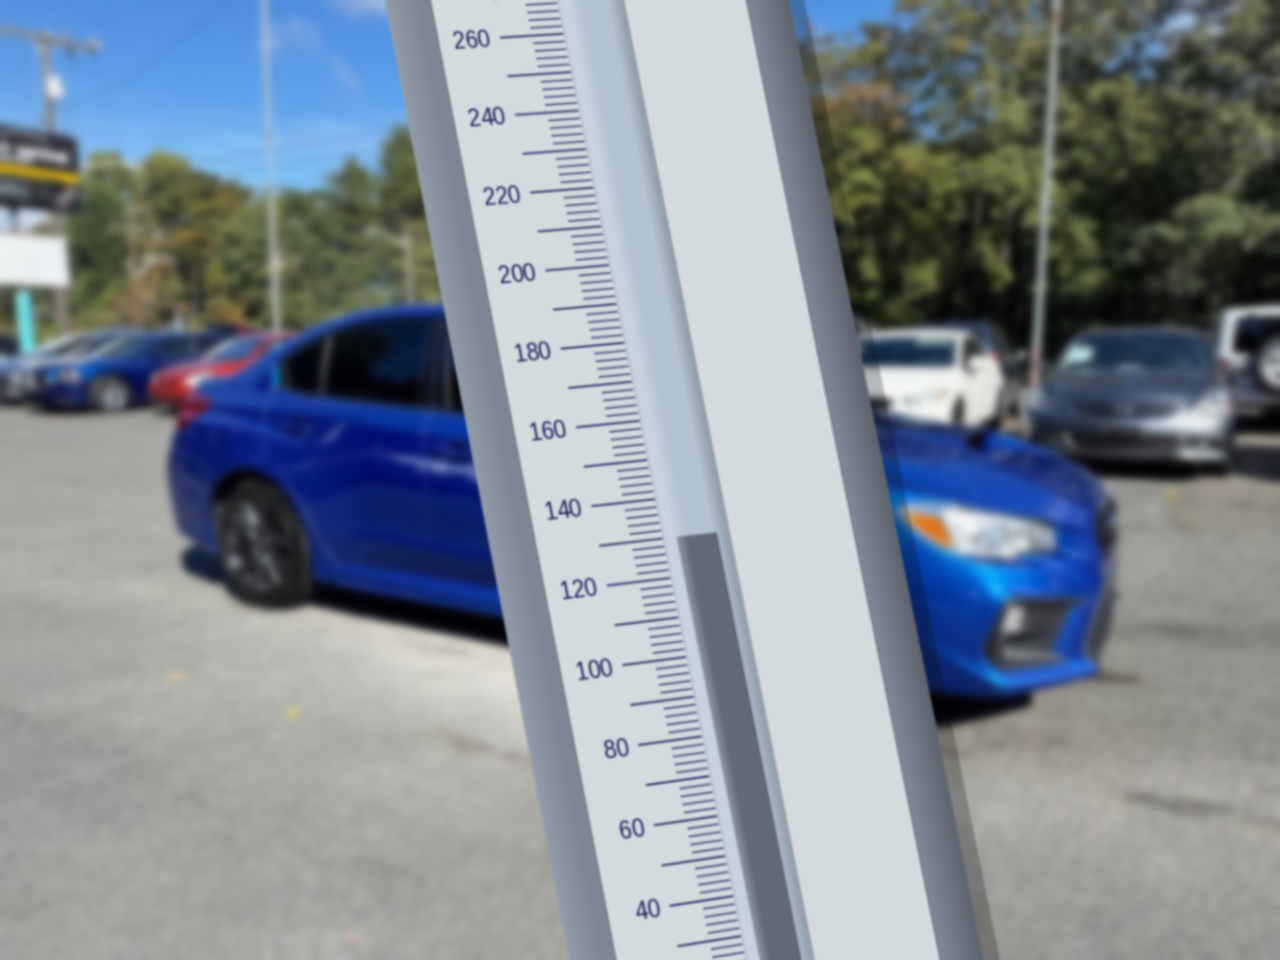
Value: 130,mmHg
